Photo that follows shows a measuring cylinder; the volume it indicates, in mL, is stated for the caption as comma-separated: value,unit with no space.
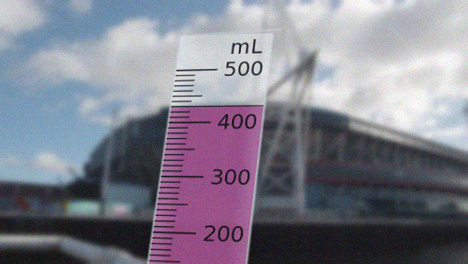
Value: 430,mL
